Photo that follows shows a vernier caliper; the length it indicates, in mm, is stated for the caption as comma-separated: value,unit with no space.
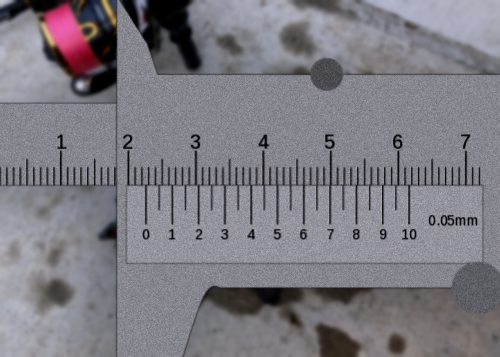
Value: 22.6,mm
